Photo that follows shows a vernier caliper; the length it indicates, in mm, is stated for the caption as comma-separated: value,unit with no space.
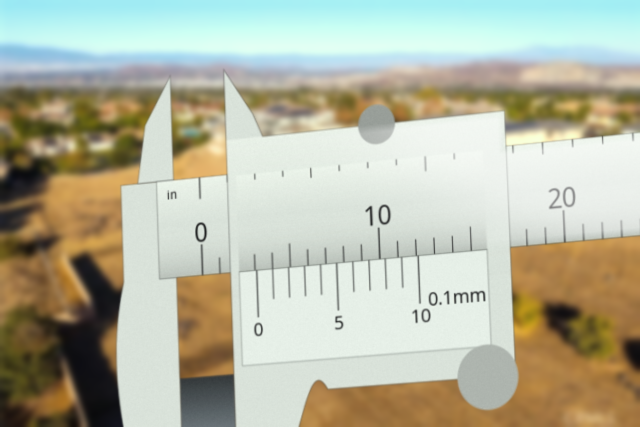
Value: 3.1,mm
